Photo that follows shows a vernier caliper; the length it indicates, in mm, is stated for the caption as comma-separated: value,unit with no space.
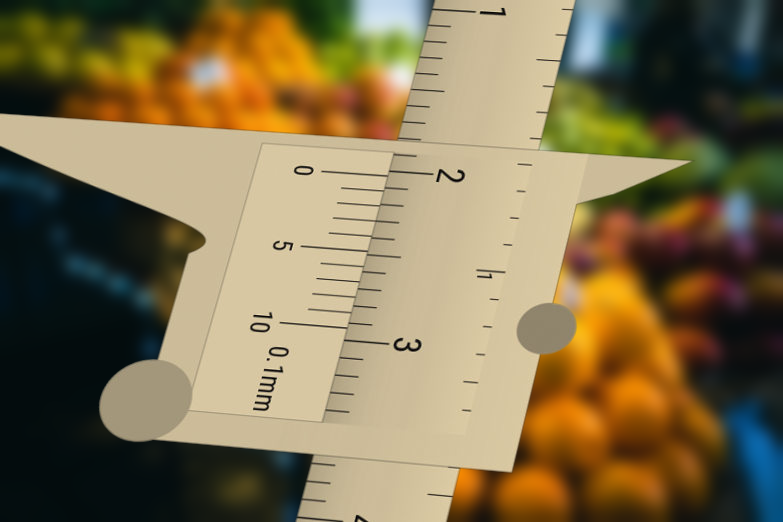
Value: 20.3,mm
